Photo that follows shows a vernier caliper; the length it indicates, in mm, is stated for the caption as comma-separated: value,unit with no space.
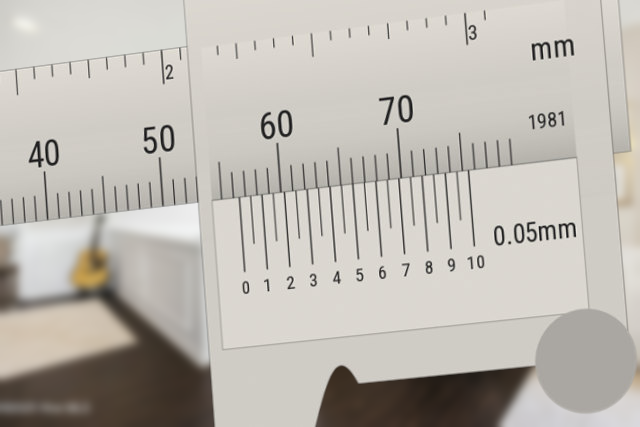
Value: 56.5,mm
